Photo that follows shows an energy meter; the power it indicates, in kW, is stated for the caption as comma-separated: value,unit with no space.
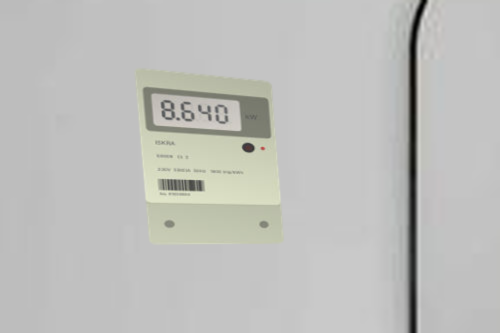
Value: 8.640,kW
